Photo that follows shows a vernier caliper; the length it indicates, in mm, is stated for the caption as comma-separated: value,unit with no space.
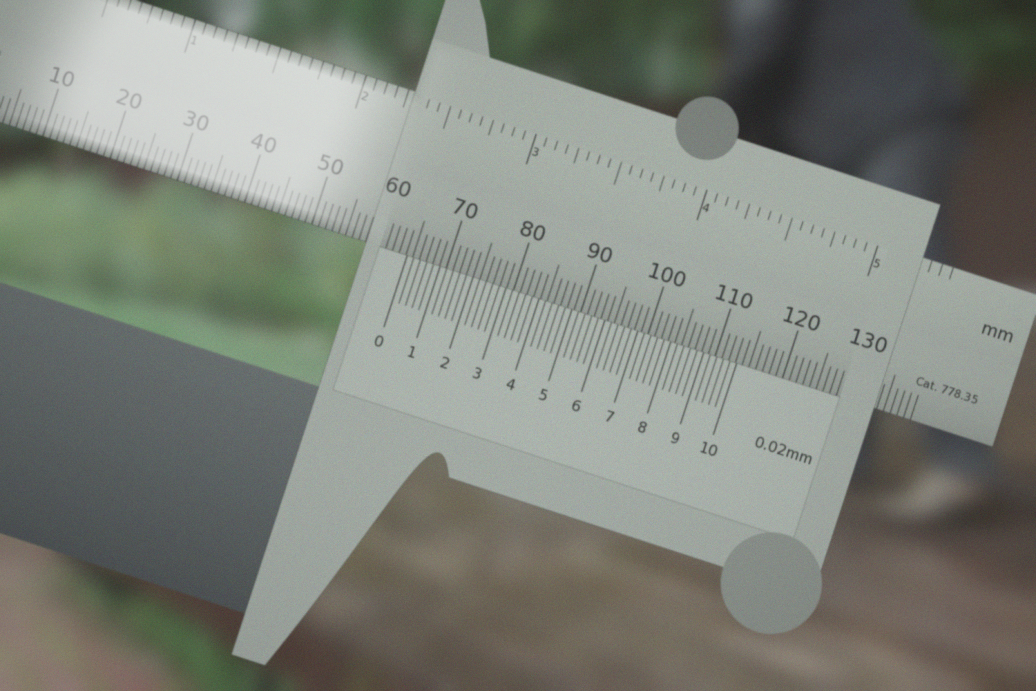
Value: 64.2,mm
